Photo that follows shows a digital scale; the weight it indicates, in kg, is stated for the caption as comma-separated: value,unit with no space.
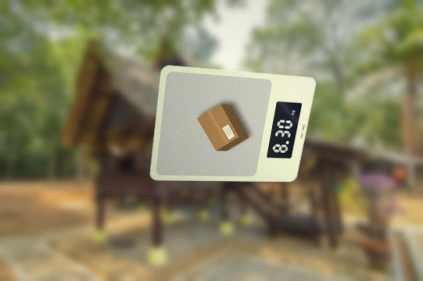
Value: 8.30,kg
